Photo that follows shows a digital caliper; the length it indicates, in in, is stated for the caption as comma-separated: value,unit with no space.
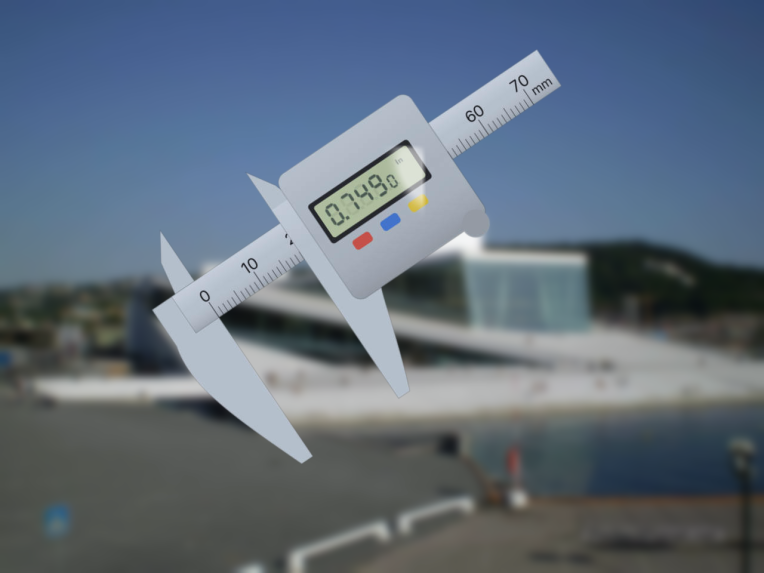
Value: 0.7490,in
